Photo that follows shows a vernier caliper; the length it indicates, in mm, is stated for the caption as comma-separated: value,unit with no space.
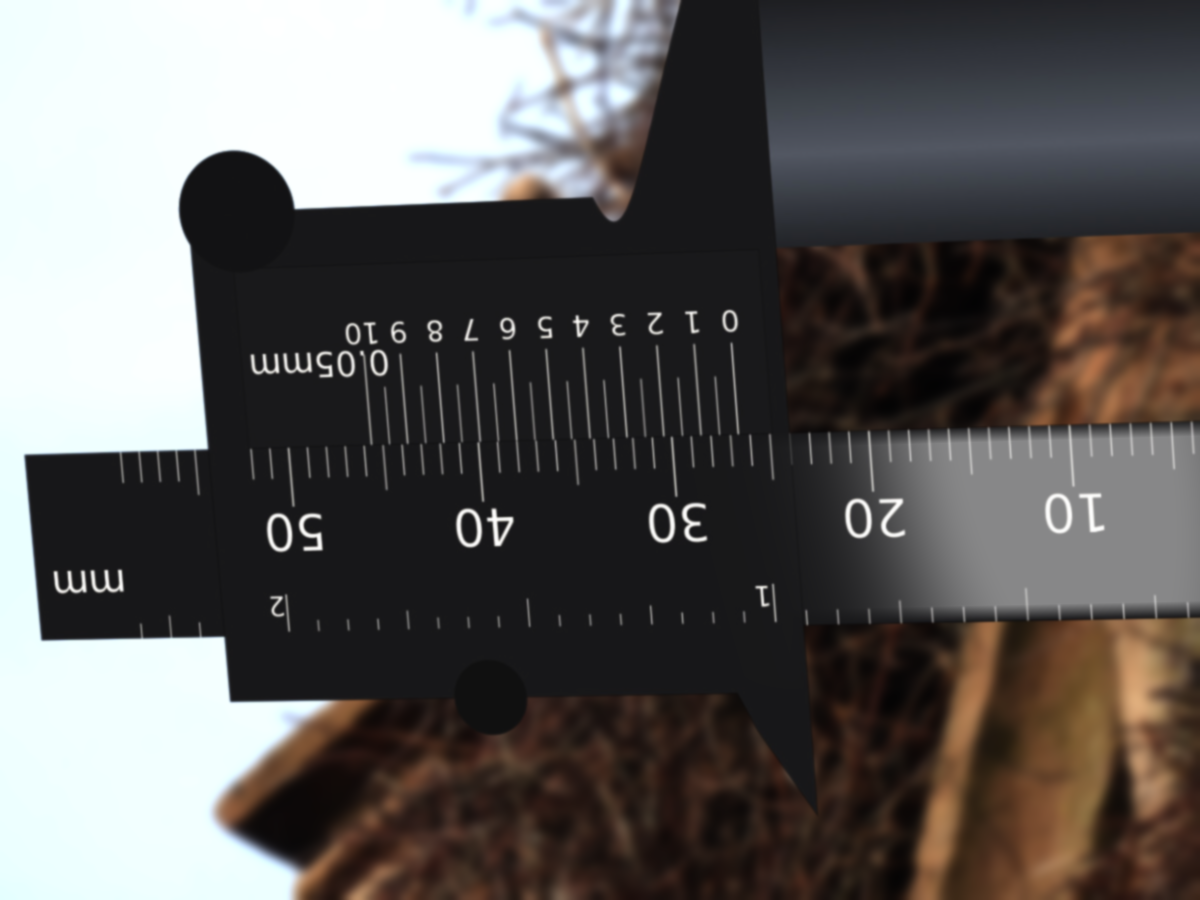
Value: 26.6,mm
